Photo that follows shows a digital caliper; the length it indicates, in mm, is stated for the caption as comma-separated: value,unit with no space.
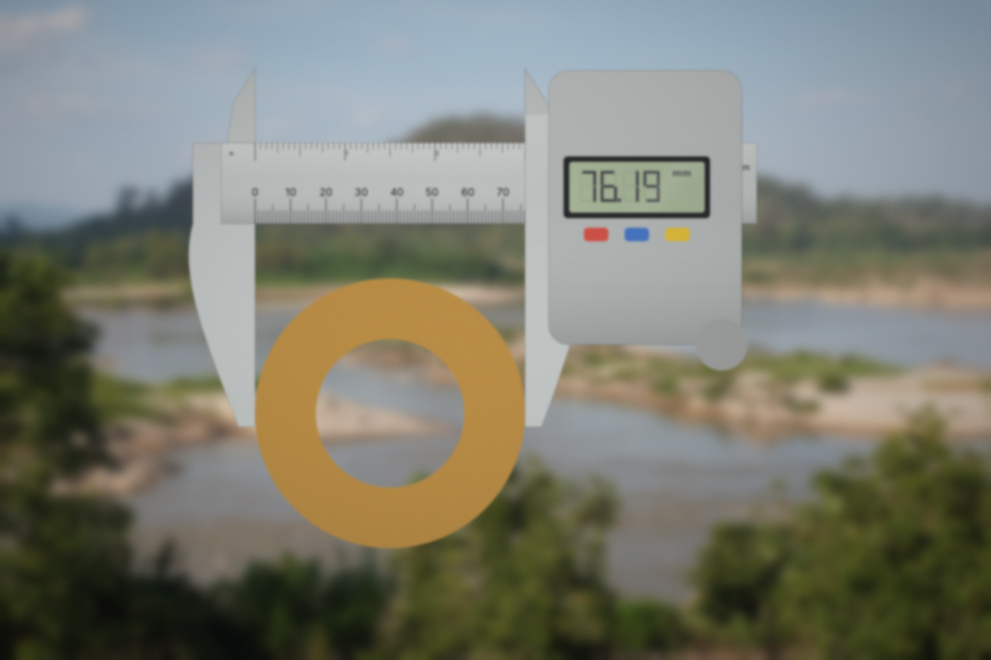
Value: 76.19,mm
